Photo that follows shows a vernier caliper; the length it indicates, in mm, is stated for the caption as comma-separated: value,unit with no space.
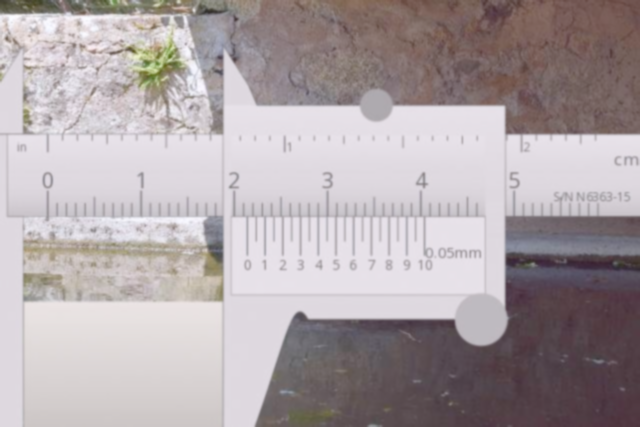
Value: 21.4,mm
